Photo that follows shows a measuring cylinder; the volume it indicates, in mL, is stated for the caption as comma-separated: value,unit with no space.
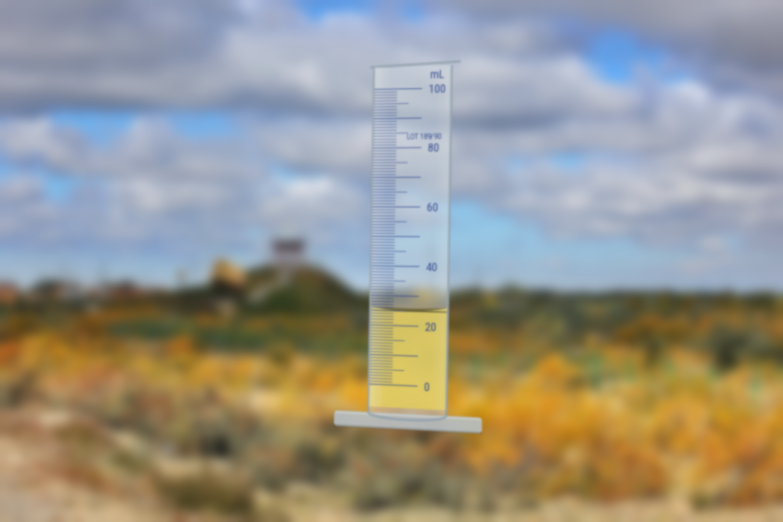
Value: 25,mL
